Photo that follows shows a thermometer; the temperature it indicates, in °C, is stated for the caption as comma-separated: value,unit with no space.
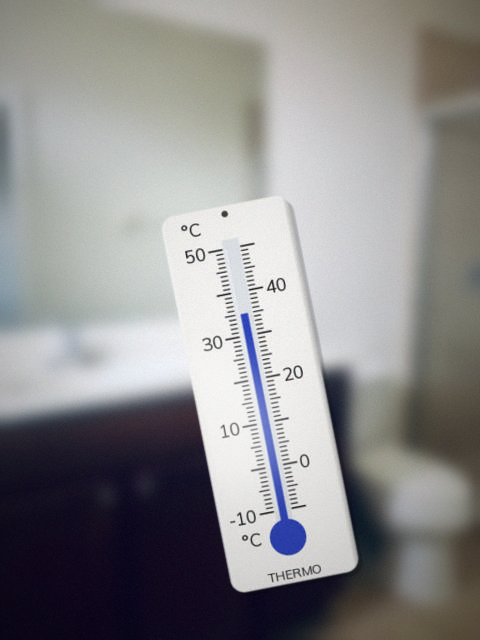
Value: 35,°C
